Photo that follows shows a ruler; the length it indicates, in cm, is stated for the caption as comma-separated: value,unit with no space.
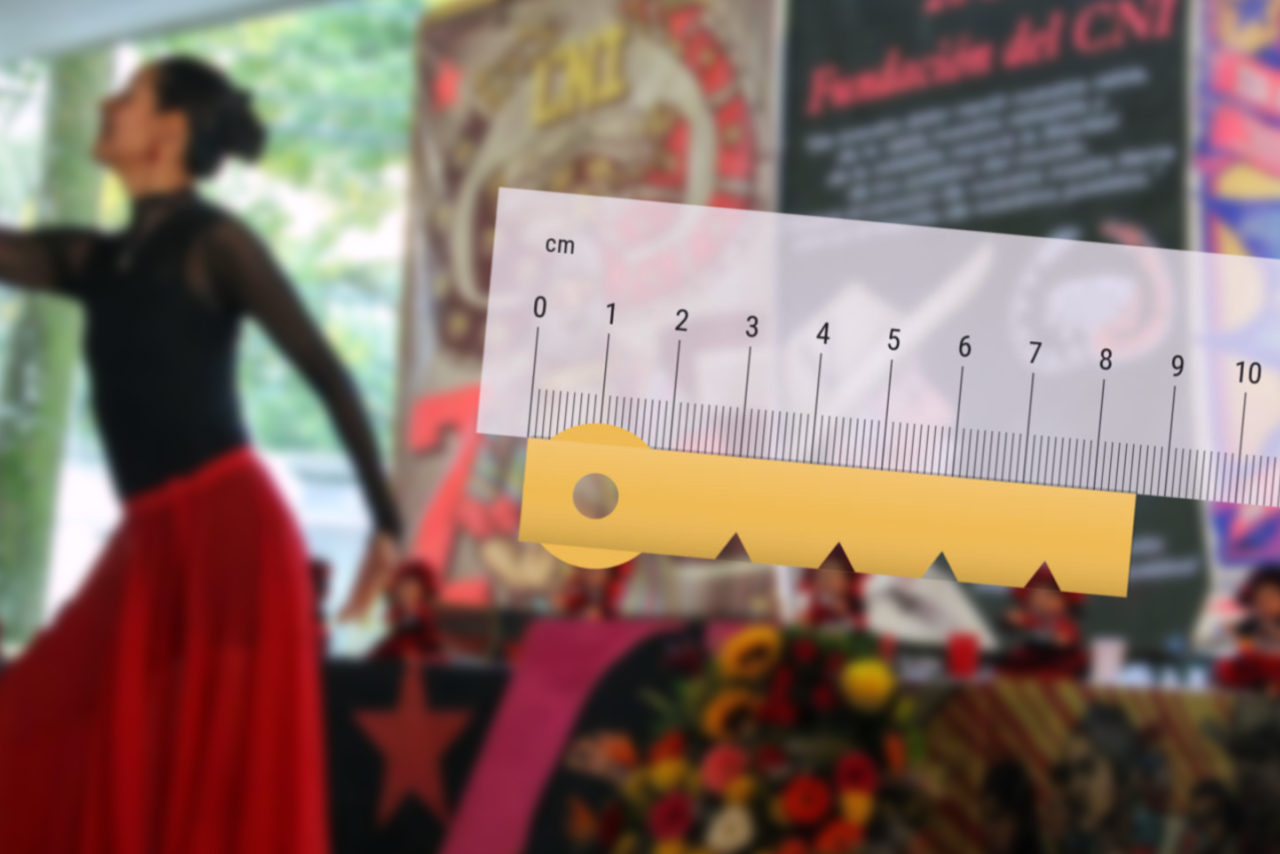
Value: 8.6,cm
